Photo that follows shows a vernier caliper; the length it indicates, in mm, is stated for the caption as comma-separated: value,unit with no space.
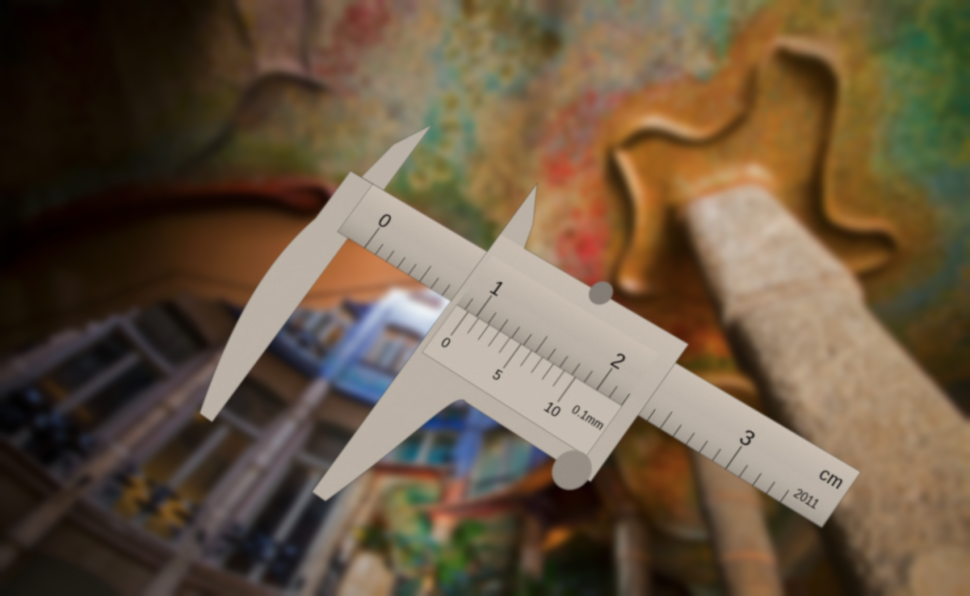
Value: 9.3,mm
